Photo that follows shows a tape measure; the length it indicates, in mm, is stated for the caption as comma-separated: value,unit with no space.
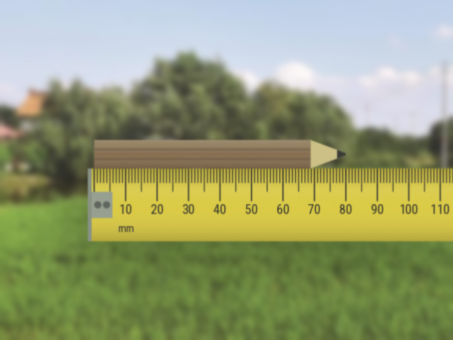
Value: 80,mm
